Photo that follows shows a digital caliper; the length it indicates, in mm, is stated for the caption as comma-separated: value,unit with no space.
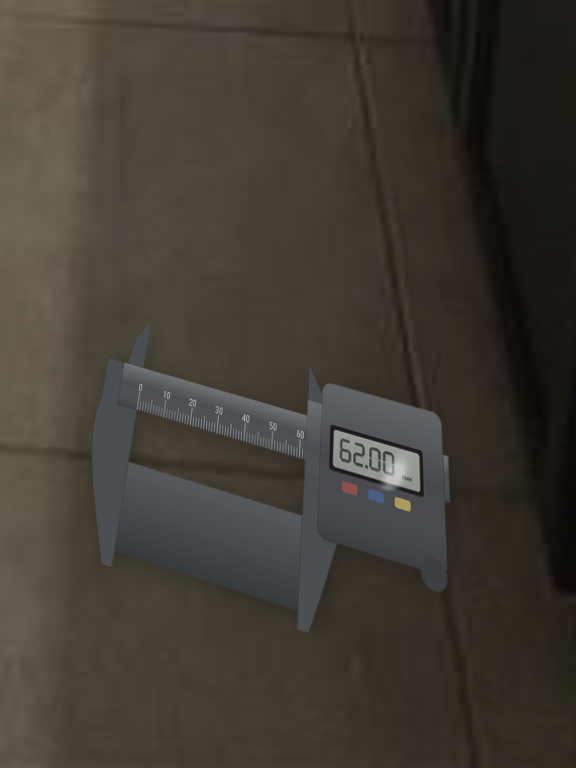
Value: 62.00,mm
